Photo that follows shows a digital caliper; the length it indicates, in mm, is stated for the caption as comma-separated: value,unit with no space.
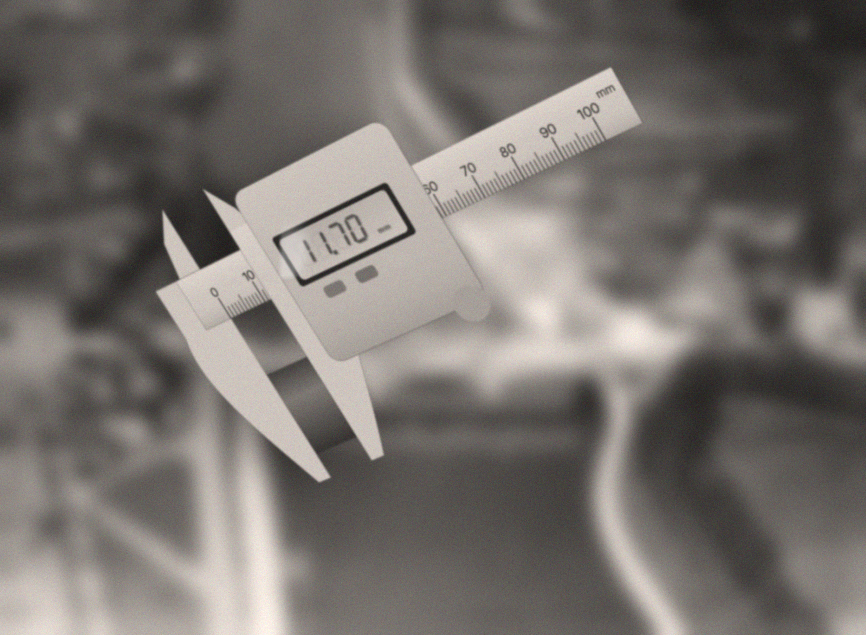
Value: 11.70,mm
